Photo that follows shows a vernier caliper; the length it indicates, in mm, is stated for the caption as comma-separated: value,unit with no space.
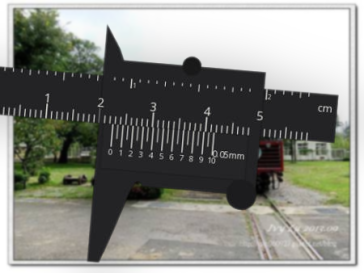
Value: 22.6,mm
